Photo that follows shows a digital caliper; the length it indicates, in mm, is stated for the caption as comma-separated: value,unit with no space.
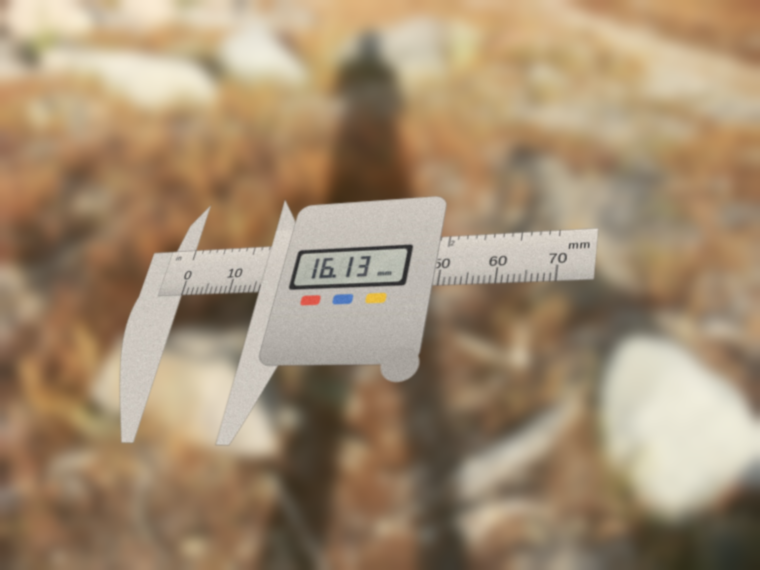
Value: 16.13,mm
